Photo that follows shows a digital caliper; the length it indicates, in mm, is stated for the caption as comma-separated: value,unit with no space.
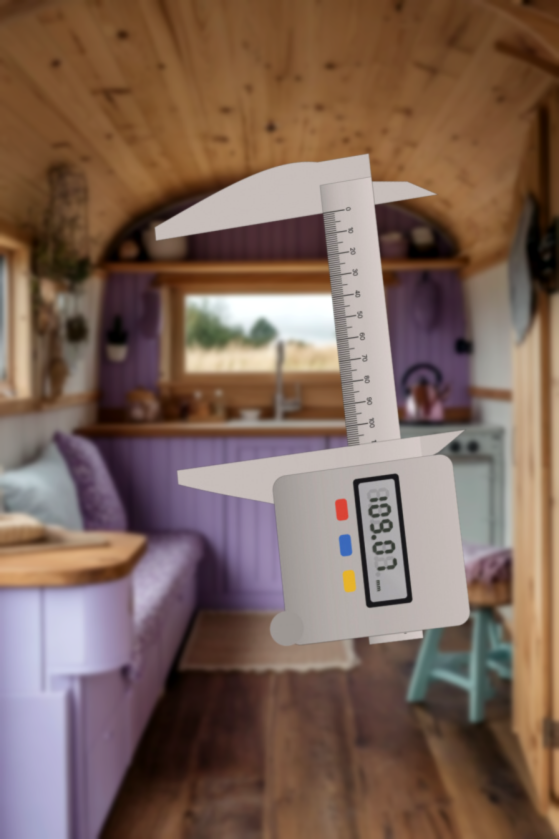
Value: 109.07,mm
